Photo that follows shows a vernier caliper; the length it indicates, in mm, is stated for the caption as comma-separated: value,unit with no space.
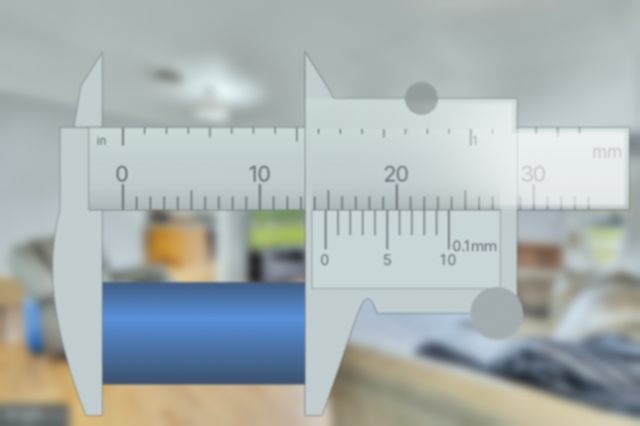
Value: 14.8,mm
